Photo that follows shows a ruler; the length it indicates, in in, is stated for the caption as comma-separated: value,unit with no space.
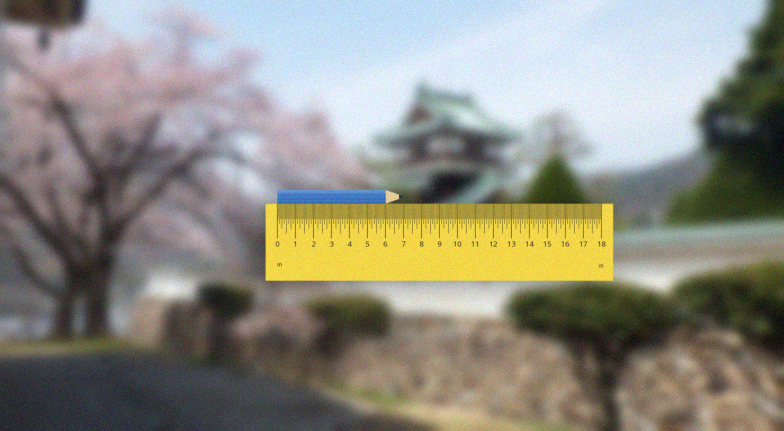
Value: 7,in
